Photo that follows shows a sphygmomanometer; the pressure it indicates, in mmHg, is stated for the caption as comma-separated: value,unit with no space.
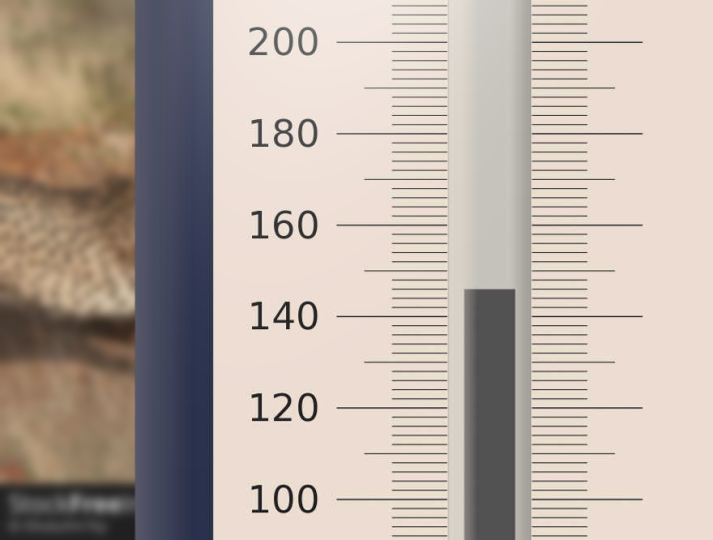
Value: 146,mmHg
